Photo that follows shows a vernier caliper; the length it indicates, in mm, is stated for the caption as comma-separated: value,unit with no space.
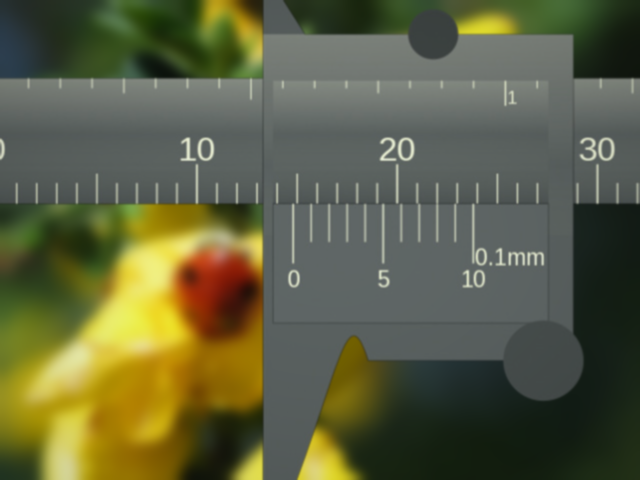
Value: 14.8,mm
